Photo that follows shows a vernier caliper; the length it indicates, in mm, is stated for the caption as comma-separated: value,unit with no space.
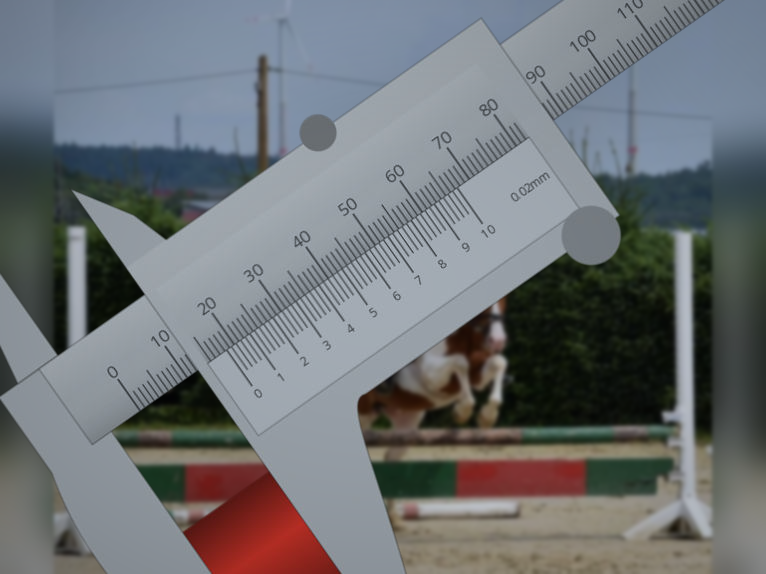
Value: 18.4,mm
